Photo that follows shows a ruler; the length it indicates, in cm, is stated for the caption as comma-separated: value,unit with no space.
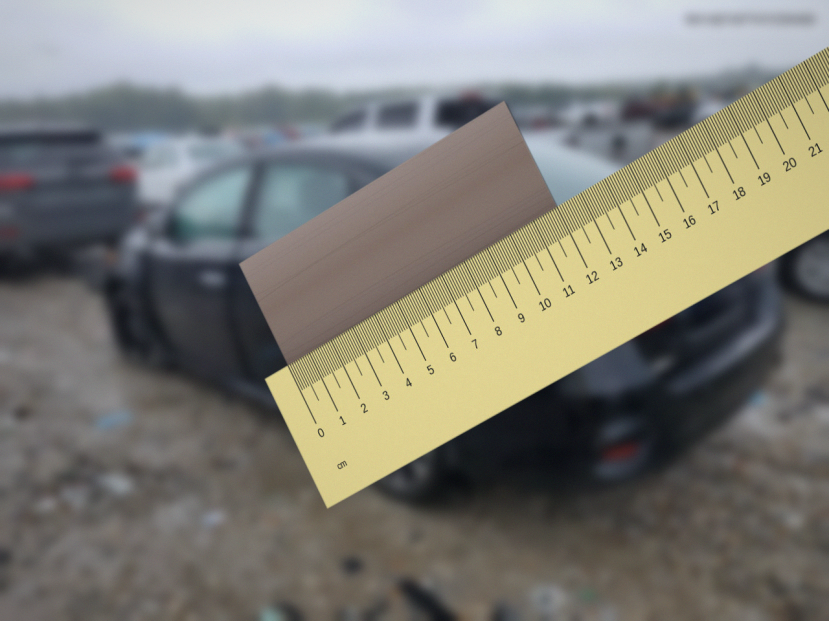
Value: 12,cm
